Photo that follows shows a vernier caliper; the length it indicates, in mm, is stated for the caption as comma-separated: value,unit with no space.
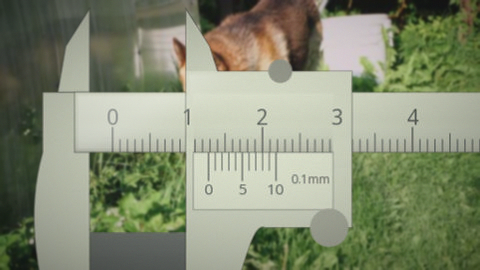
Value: 12.8,mm
